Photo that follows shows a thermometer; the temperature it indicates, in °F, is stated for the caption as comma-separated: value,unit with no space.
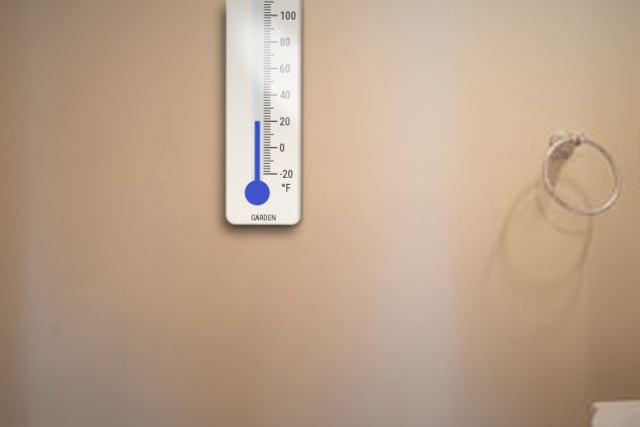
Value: 20,°F
